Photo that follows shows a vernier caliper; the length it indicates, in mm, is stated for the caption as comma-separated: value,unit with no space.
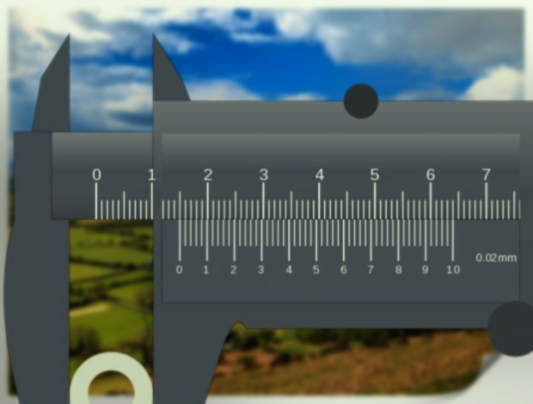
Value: 15.0,mm
